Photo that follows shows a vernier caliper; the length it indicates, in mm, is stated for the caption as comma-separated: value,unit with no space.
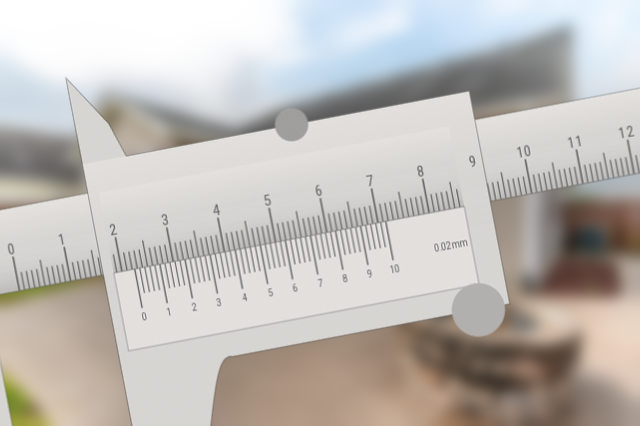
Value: 22.5,mm
